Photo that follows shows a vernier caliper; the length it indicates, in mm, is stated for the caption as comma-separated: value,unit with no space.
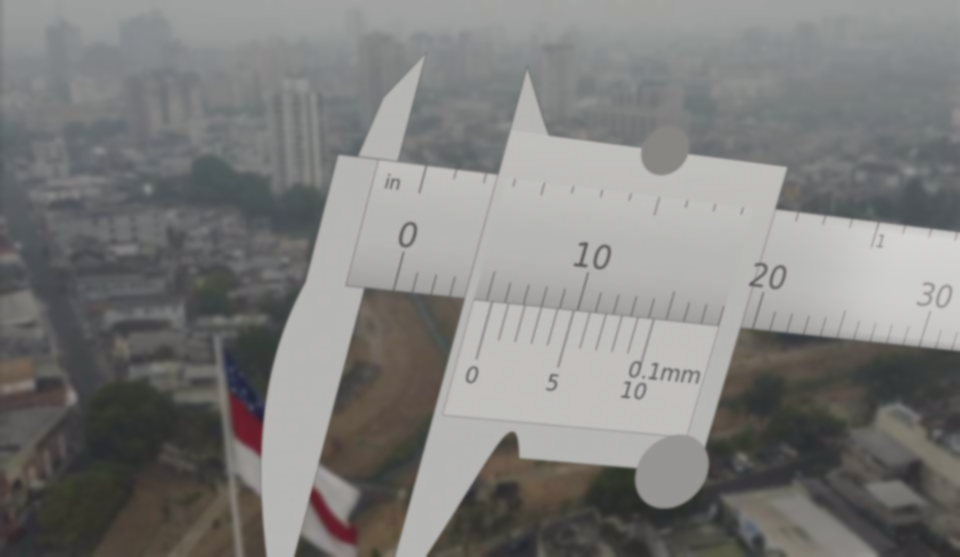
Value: 5.3,mm
